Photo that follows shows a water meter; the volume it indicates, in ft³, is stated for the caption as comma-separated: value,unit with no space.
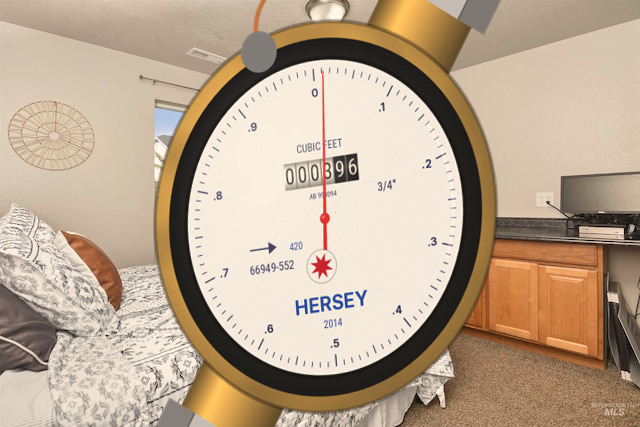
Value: 396.01,ft³
